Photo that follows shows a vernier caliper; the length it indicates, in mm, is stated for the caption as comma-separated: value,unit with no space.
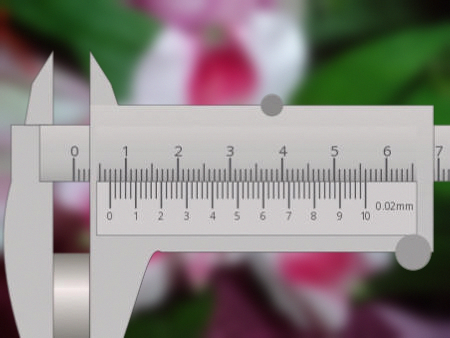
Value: 7.0,mm
